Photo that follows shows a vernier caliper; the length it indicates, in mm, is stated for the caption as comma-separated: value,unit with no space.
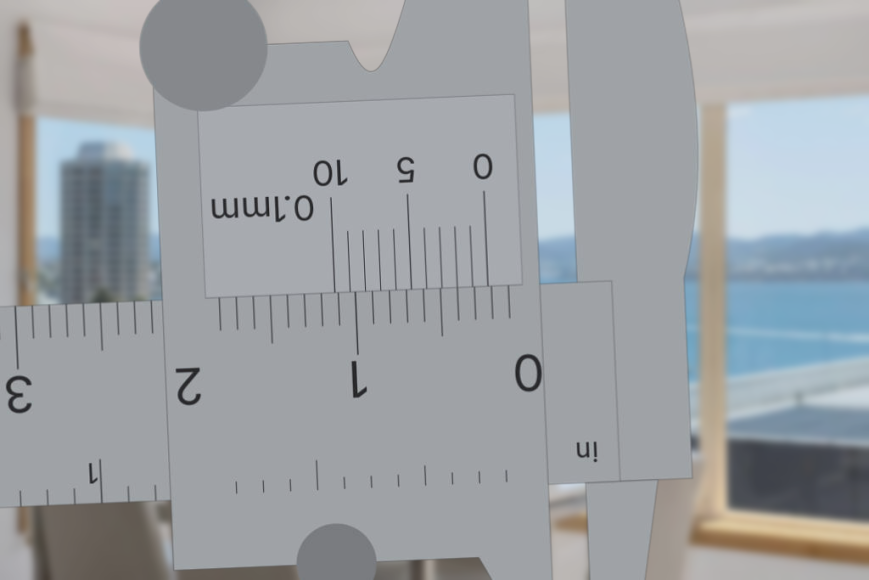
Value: 2.2,mm
